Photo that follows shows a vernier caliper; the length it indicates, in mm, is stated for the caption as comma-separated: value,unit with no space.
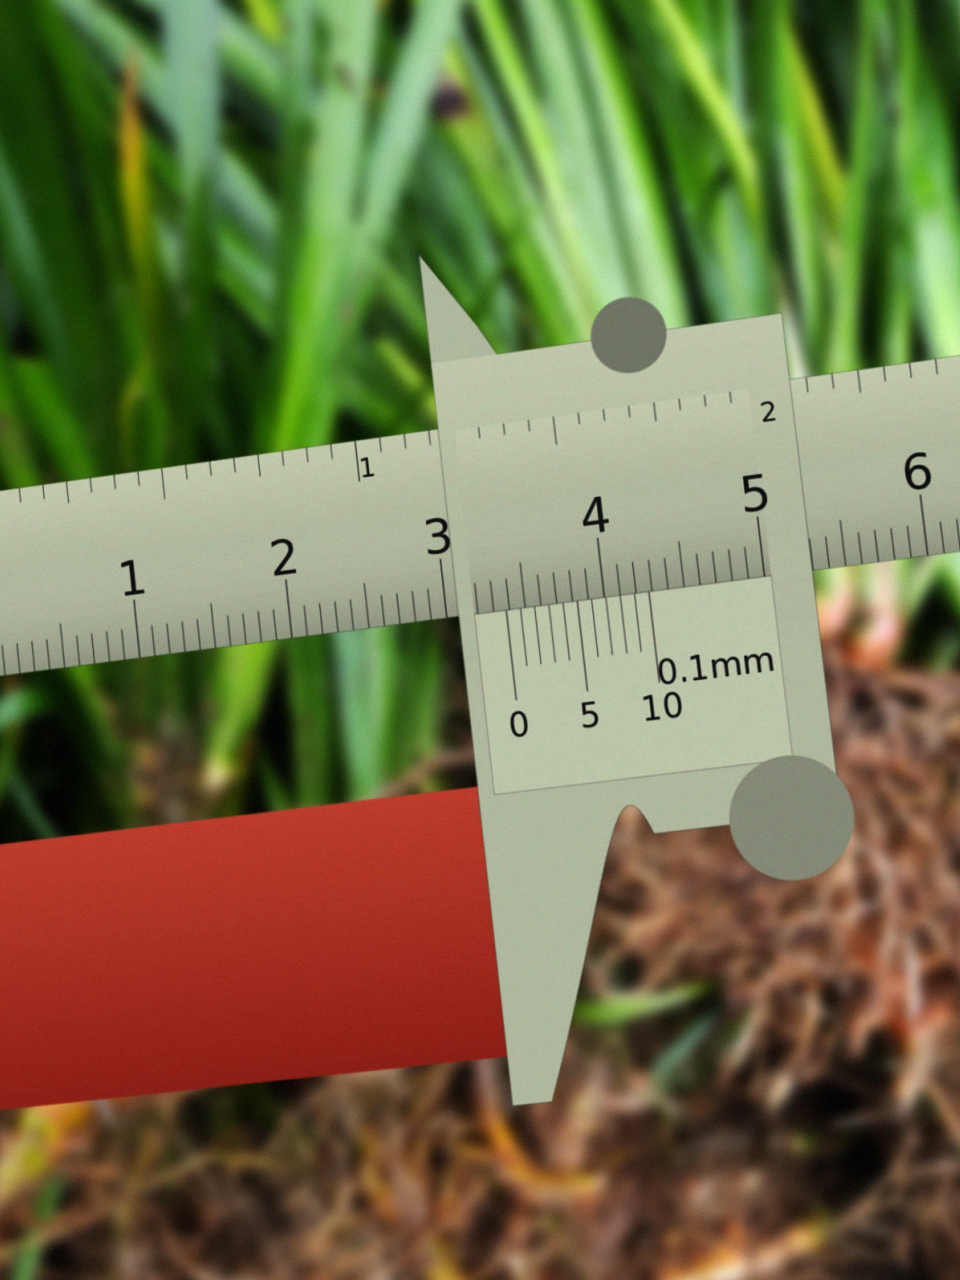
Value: 33.8,mm
